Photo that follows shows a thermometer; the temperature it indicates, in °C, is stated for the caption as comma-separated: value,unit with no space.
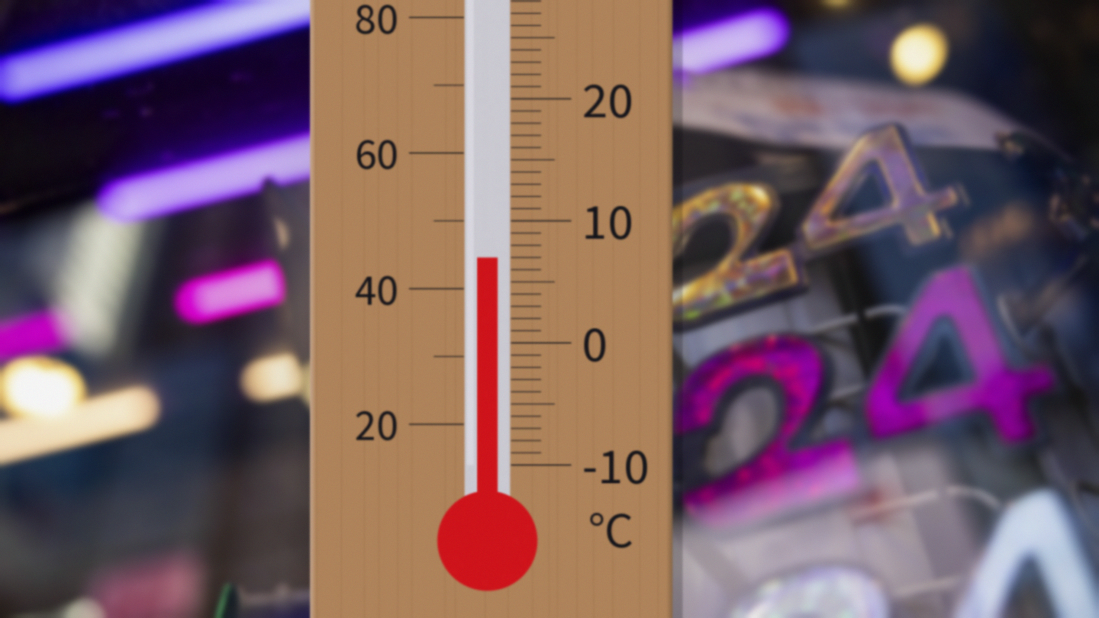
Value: 7,°C
